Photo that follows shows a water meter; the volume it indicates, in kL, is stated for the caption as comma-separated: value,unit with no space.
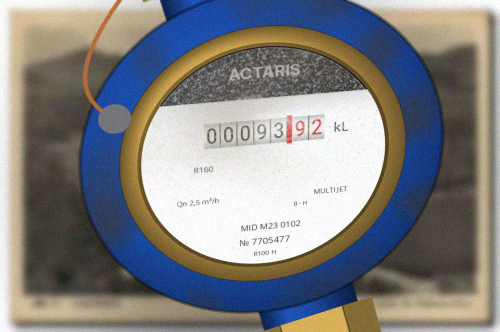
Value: 93.92,kL
